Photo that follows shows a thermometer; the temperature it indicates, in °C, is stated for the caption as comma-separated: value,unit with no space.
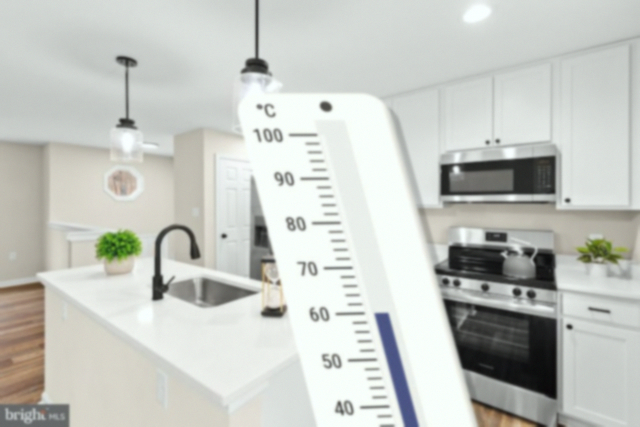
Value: 60,°C
